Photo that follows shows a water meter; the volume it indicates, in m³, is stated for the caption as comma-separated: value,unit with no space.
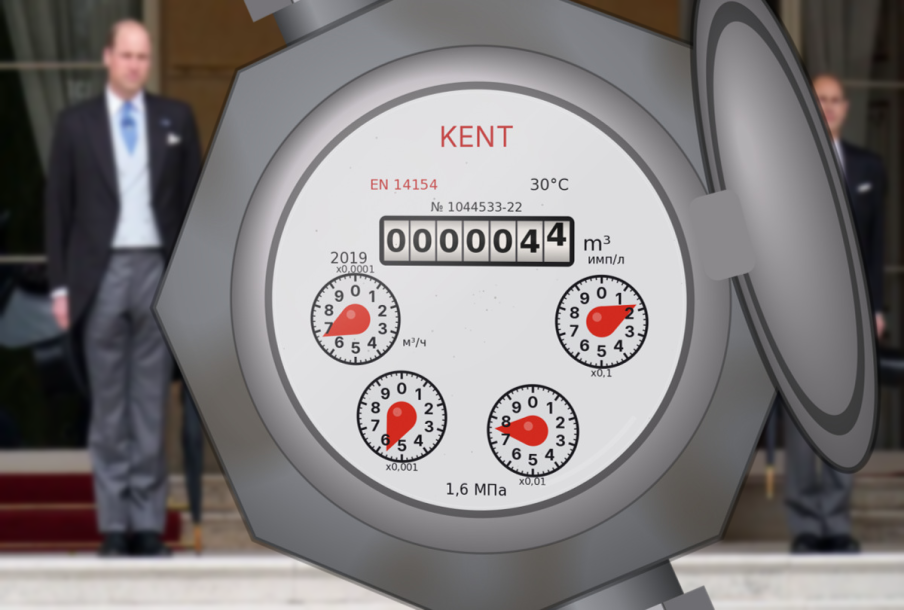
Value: 44.1756,m³
